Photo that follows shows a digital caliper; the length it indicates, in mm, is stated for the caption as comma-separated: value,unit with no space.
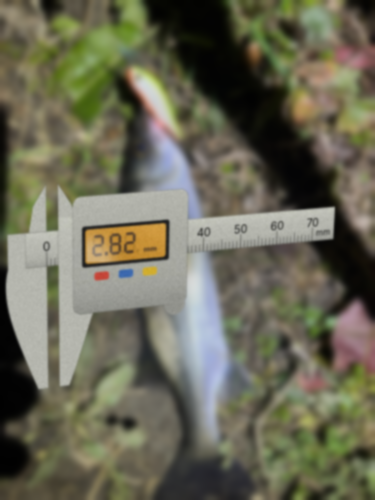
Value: 2.82,mm
